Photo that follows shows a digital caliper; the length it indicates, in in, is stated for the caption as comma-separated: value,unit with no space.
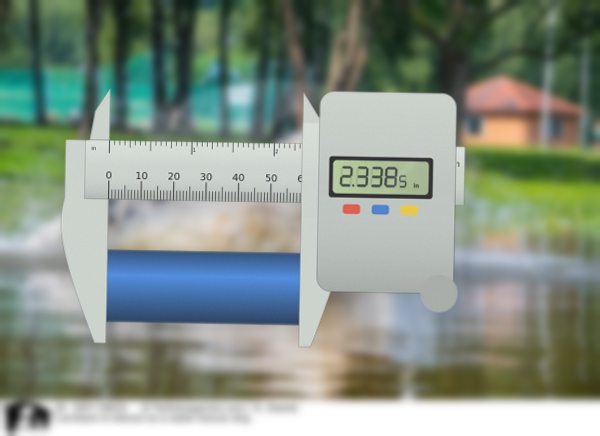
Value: 2.3385,in
